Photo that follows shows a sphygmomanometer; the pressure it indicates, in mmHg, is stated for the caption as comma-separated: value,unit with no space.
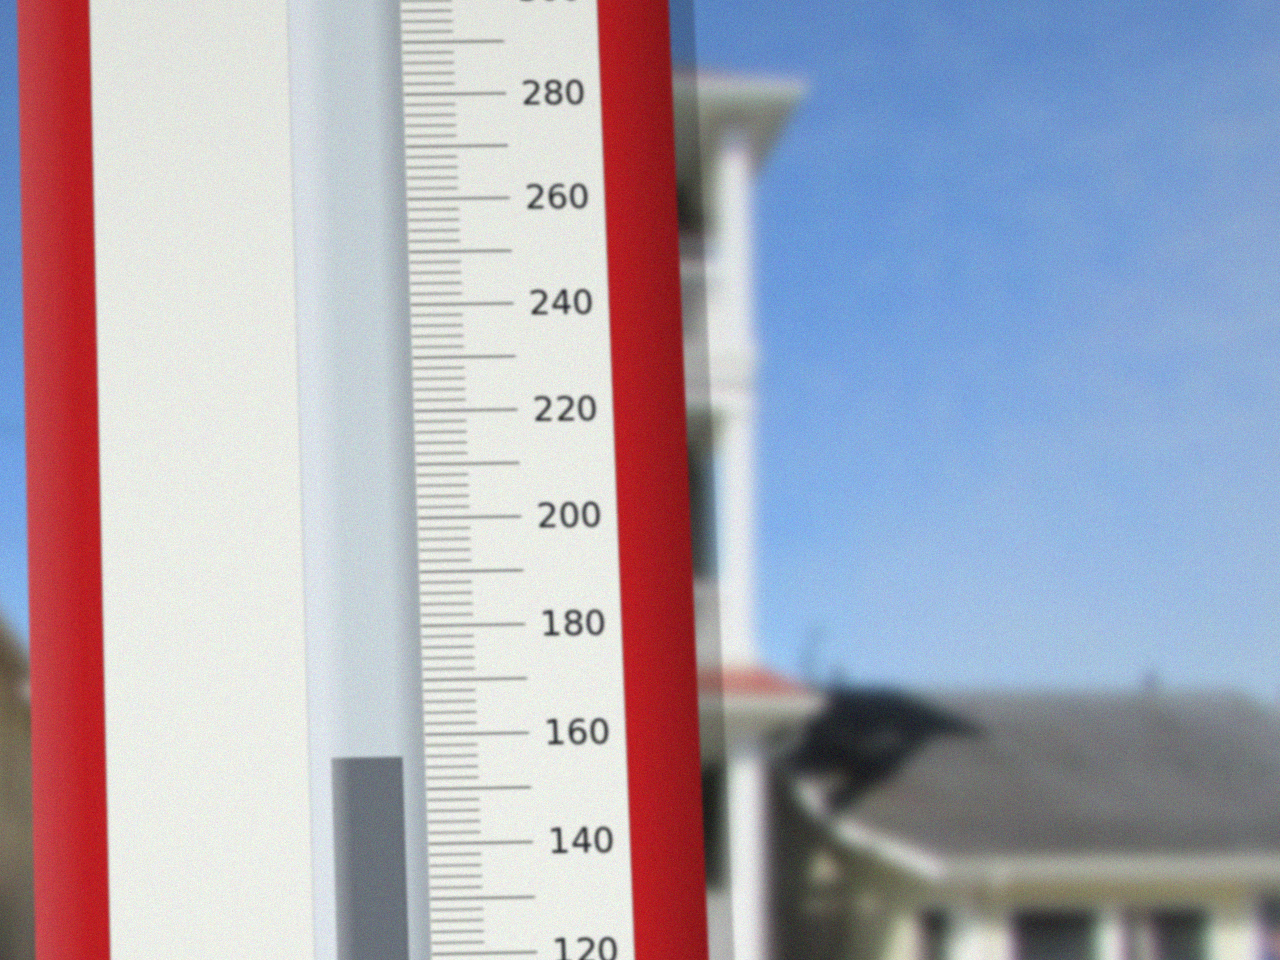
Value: 156,mmHg
